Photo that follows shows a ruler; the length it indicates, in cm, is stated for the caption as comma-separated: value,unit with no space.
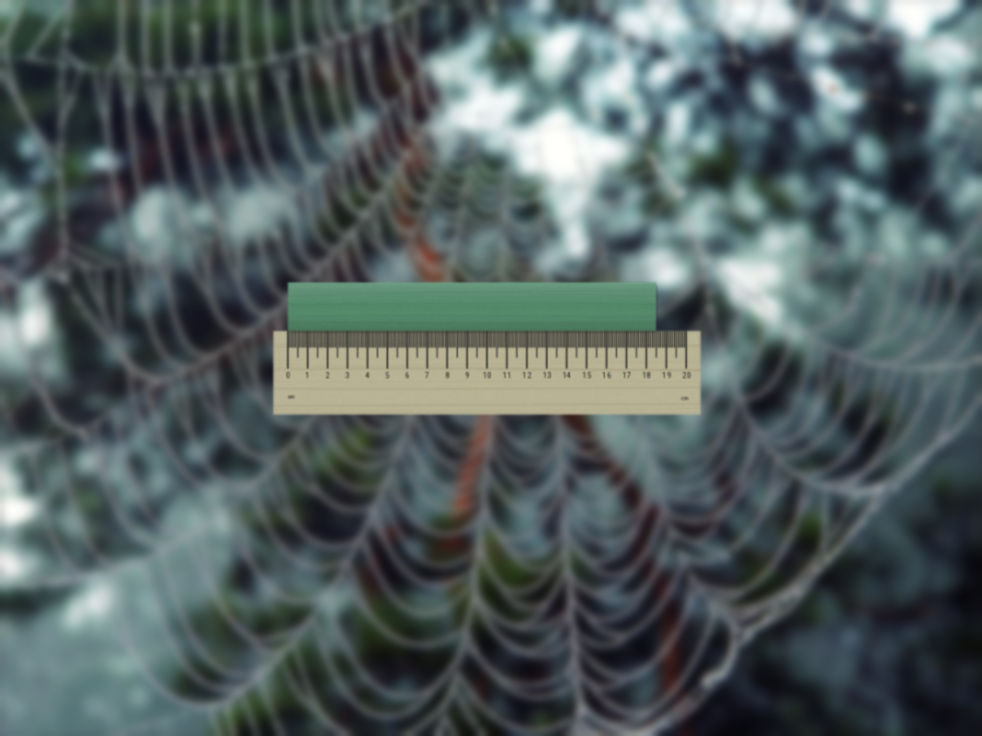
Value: 18.5,cm
